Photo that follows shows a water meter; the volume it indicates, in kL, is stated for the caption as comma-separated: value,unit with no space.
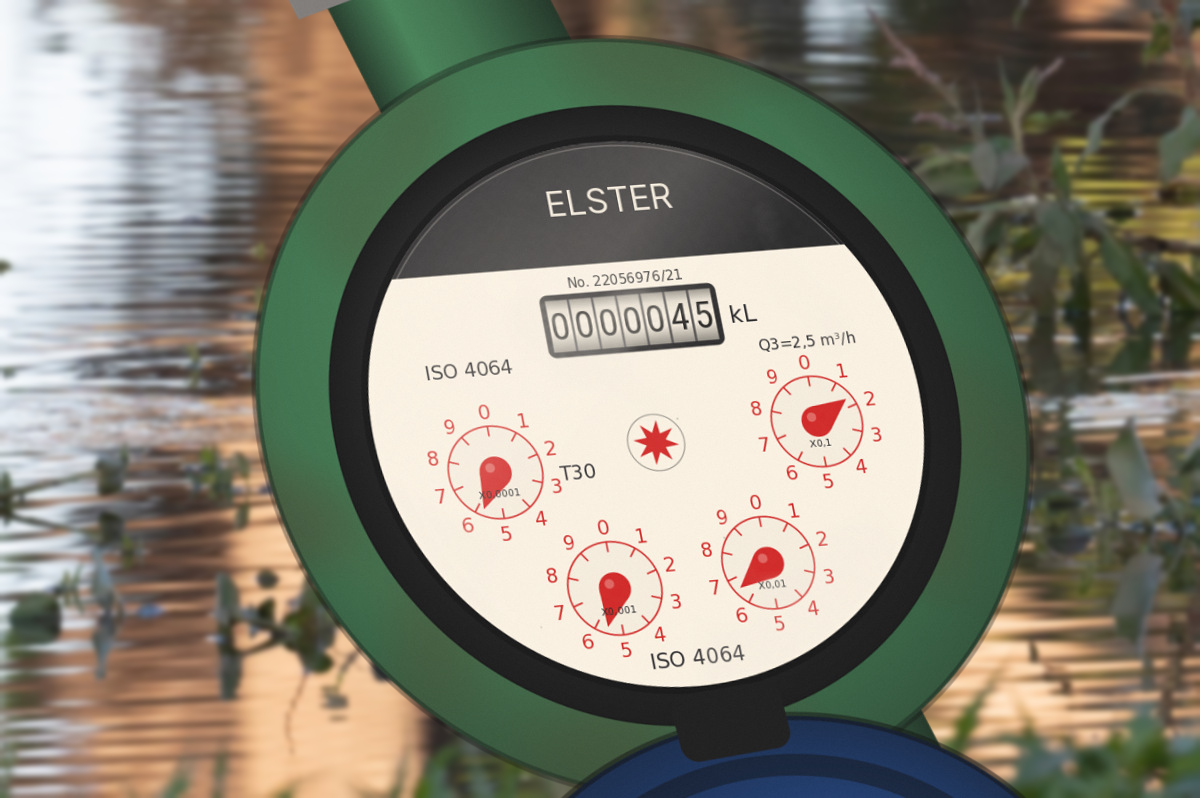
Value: 45.1655,kL
